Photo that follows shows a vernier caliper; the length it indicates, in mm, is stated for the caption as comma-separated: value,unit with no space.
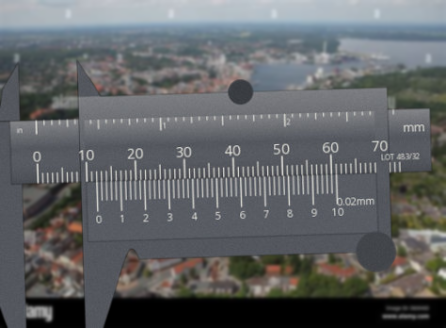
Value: 12.0,mm
